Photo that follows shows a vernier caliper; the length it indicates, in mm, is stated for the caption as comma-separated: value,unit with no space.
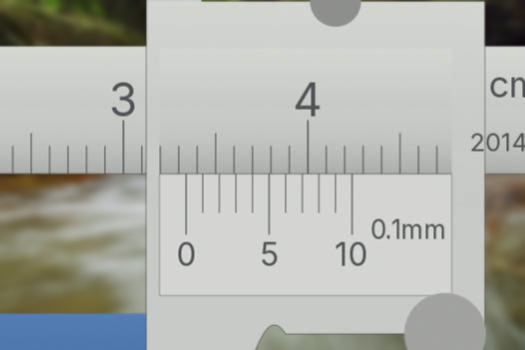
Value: 33.4,mm
